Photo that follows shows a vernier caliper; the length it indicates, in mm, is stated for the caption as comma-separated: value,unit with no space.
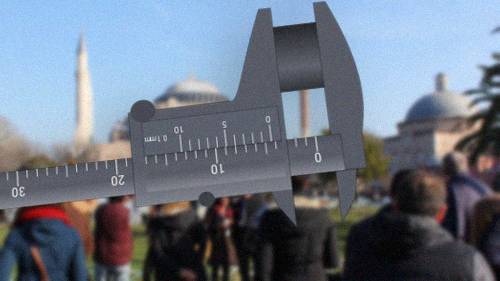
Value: 4.4,mm
